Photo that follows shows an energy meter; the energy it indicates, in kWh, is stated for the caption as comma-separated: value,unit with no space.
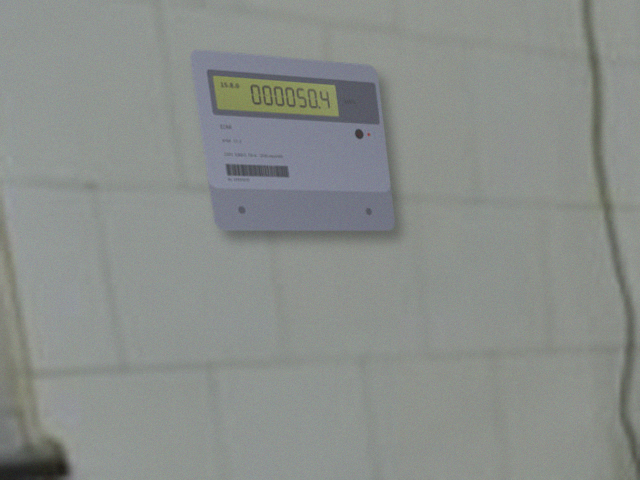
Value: 50.4,kWh
